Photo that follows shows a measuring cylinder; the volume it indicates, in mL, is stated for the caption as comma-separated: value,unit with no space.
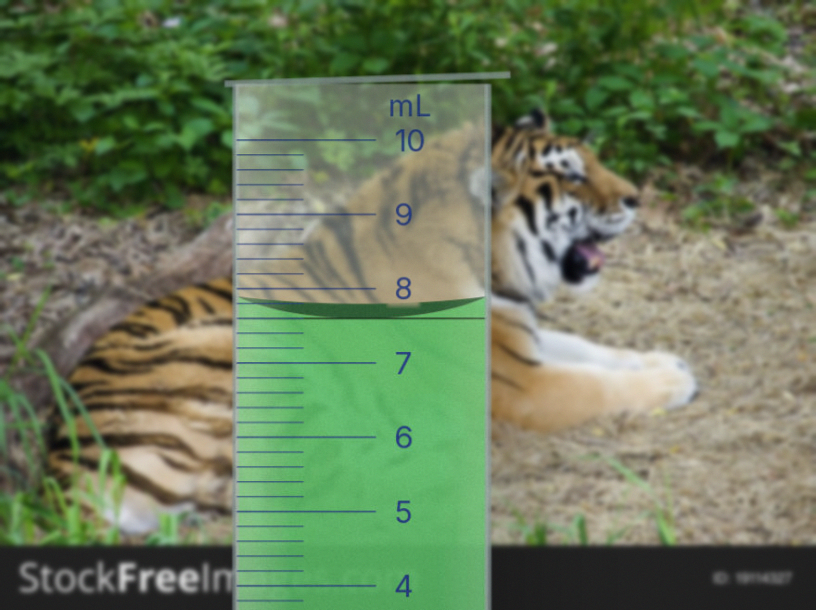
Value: 7.6,mL
